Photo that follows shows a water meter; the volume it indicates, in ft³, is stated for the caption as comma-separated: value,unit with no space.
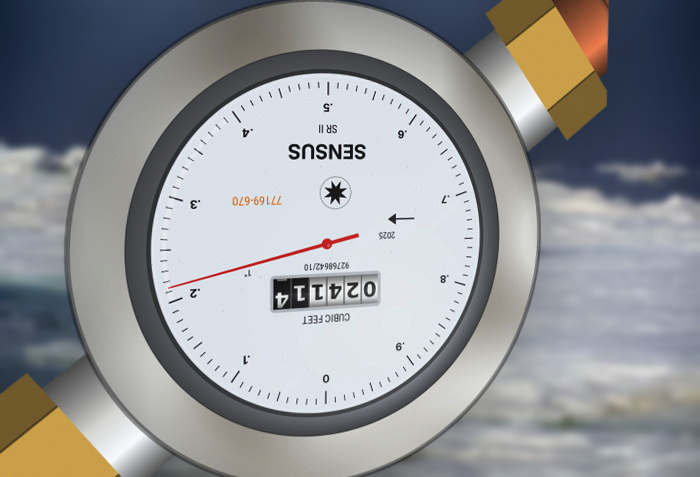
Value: 24114.21,ft³
